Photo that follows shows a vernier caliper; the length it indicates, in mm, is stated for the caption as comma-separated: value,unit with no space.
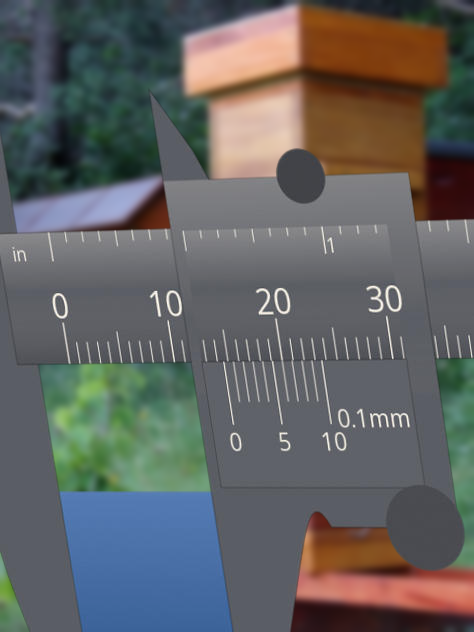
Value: 14.6,mm
